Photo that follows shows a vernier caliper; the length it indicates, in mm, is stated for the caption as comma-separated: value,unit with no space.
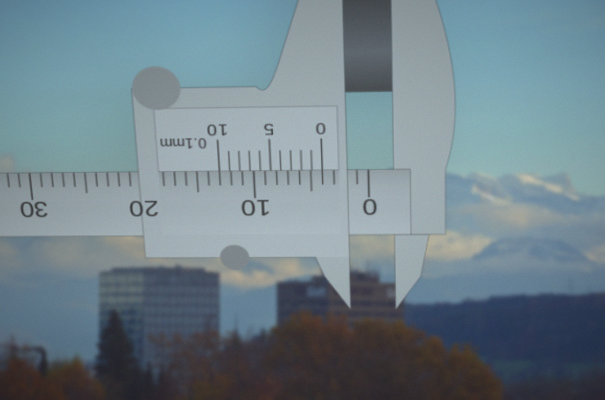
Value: 4.0,mm
